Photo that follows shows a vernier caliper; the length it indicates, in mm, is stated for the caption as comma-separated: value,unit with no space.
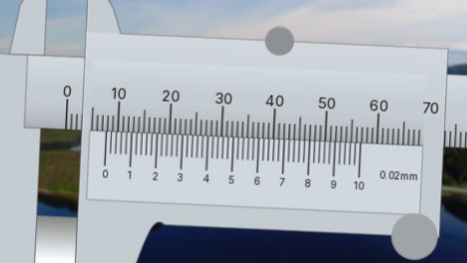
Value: 7.8,mm
